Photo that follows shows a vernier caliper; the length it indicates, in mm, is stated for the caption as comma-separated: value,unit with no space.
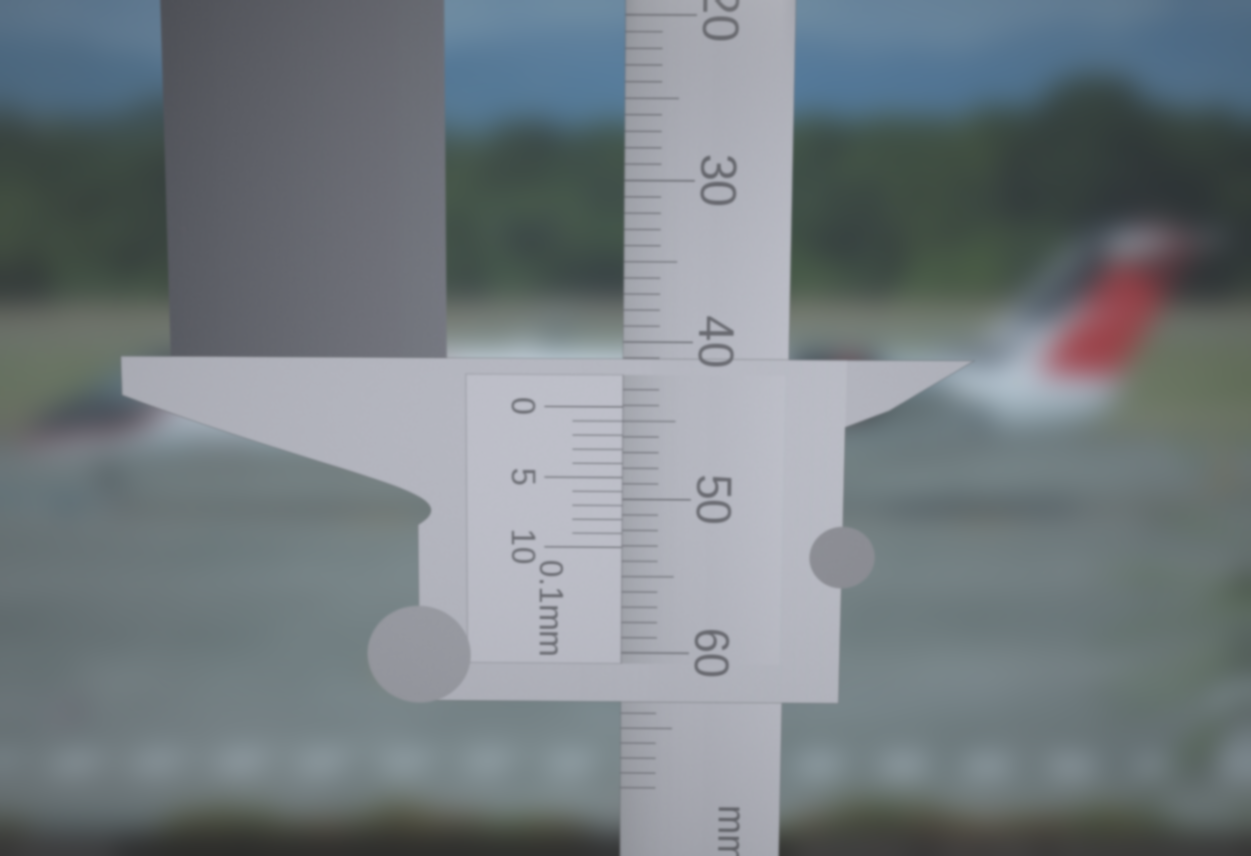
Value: 44.1,mm
